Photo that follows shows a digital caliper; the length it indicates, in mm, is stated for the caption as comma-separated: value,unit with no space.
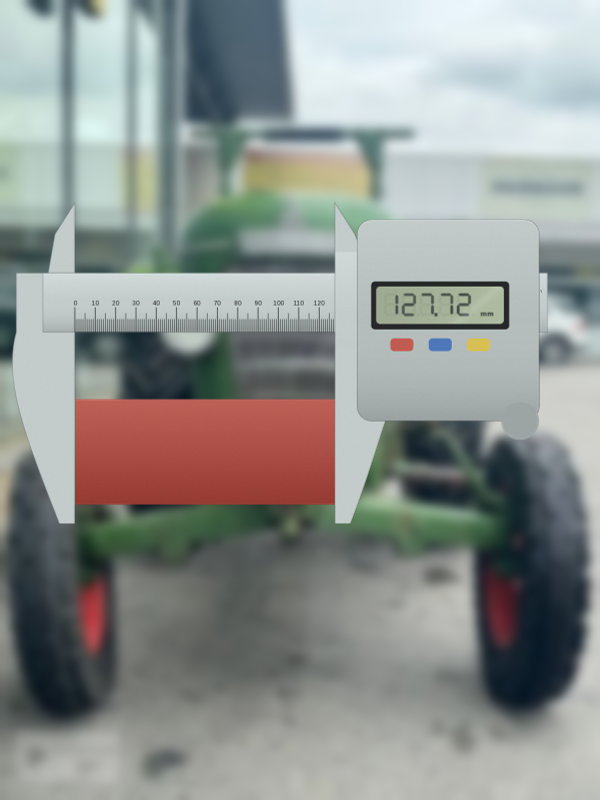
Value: 127.72,mm
